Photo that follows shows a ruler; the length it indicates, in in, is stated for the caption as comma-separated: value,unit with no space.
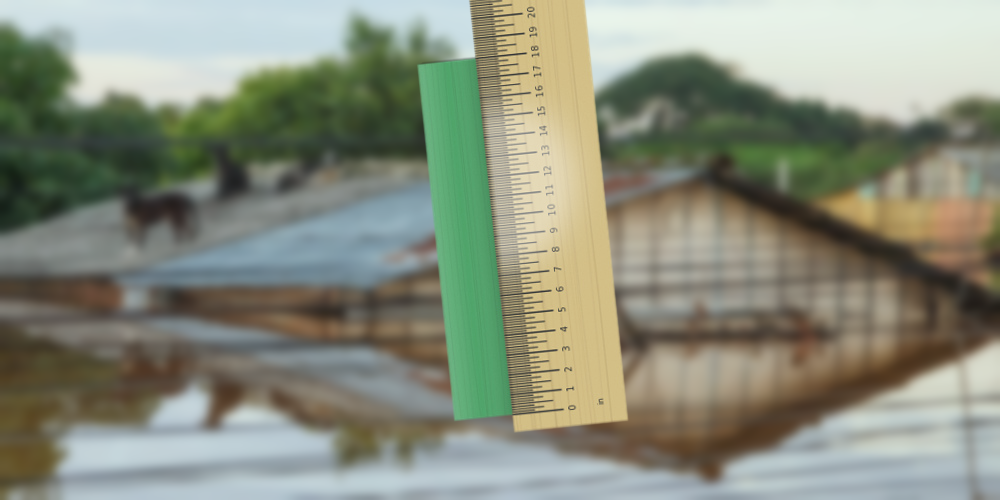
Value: 18,in
